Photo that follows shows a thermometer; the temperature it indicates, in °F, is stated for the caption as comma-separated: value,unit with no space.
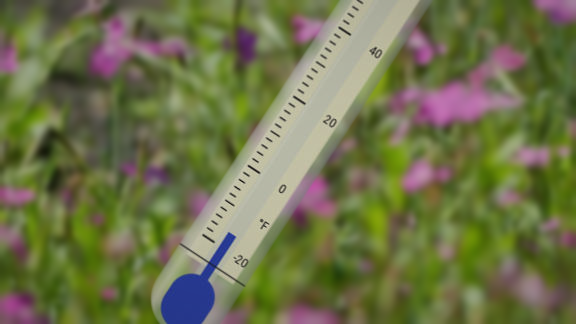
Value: -16,°F
